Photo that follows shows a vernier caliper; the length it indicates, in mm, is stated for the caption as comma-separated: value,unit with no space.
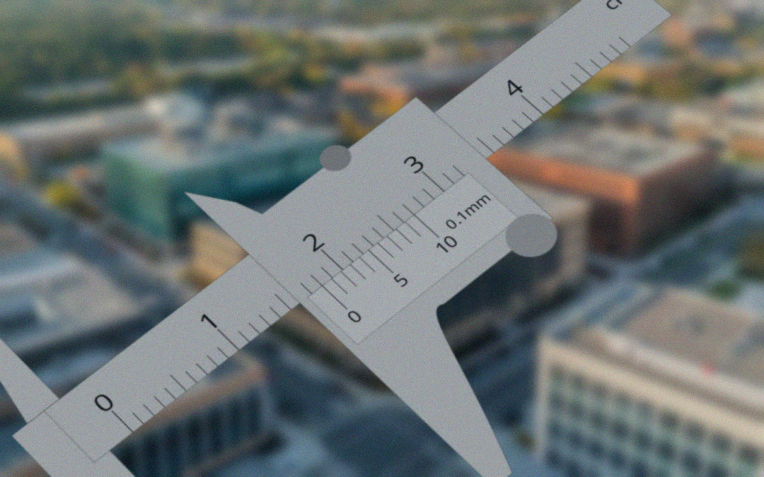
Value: 18.0,mm
